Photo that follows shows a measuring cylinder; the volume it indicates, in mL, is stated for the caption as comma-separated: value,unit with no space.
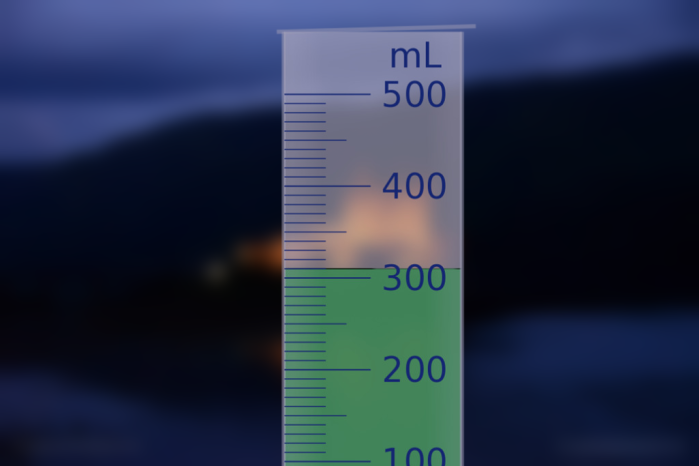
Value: 310,mL
